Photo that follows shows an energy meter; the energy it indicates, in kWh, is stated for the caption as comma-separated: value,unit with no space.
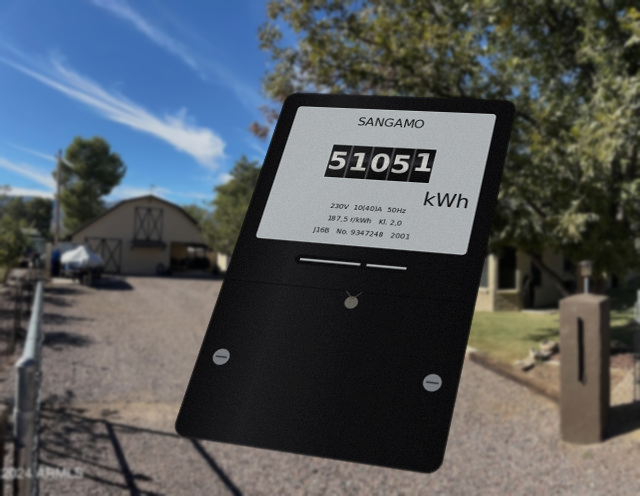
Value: 51051,kWh
